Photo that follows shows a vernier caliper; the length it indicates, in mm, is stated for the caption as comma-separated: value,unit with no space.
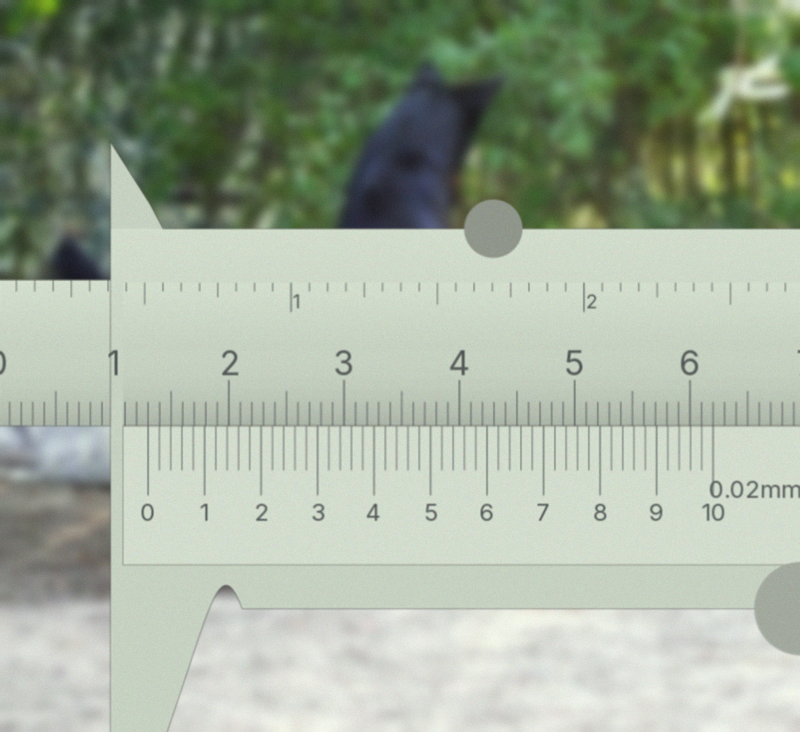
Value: 13.0,mm
